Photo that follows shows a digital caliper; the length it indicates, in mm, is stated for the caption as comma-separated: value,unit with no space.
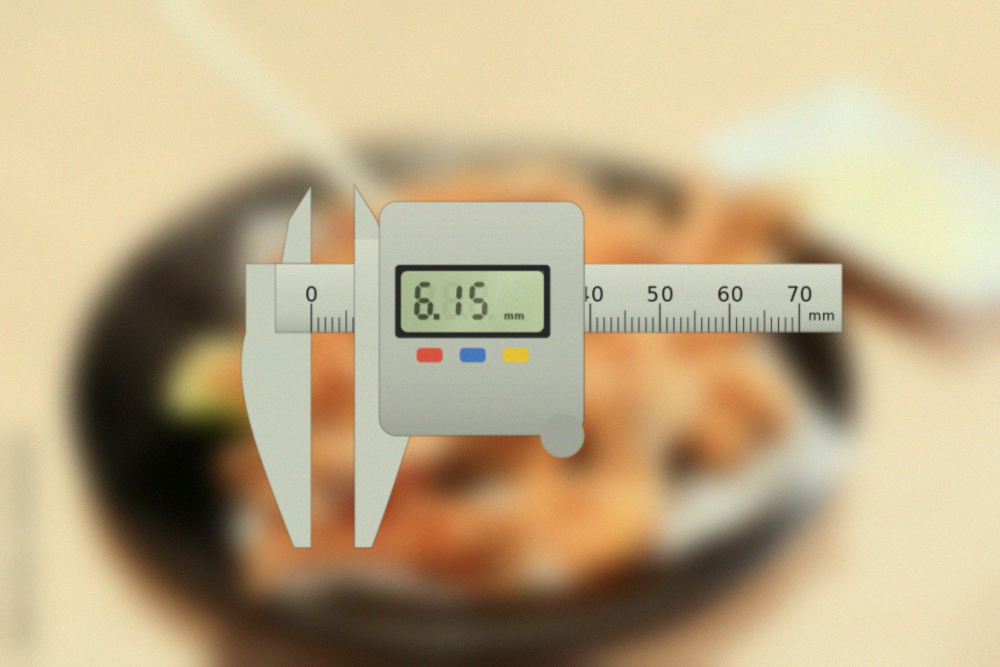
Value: 6.15,mm
